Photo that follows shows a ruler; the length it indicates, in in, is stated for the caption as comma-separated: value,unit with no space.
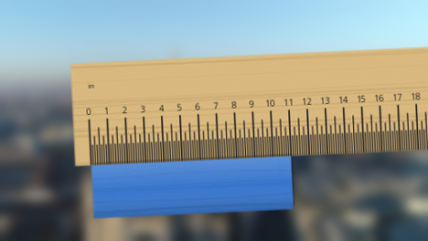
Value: 11,in
